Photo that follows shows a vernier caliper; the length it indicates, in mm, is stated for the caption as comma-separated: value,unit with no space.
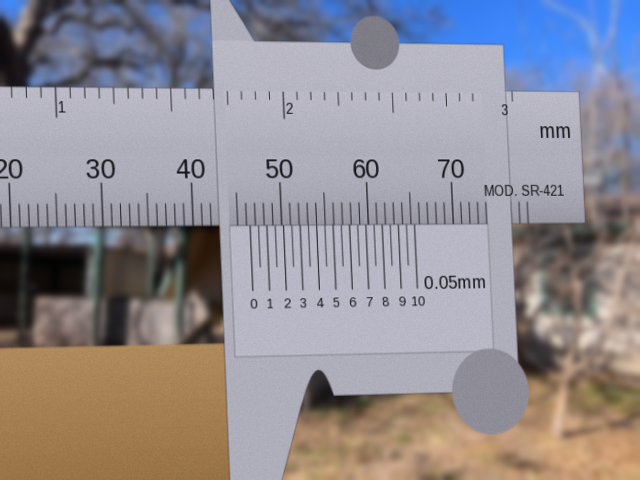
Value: 46.4,mm
